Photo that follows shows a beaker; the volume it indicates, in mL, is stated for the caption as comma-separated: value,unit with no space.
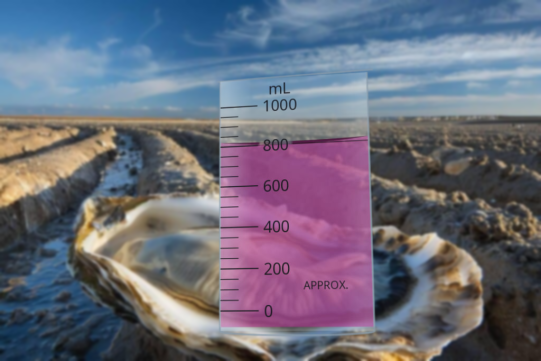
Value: 800,mL
